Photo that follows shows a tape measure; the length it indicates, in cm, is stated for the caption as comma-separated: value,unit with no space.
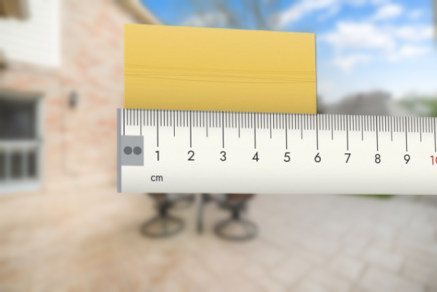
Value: 6,cm
